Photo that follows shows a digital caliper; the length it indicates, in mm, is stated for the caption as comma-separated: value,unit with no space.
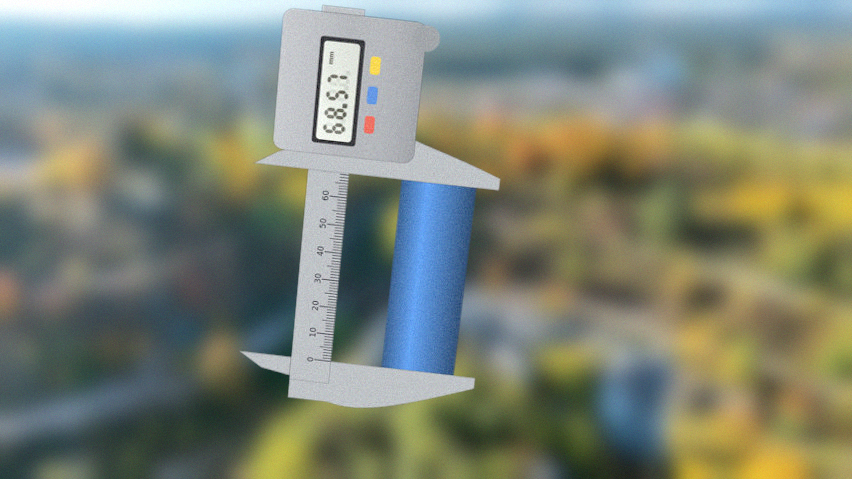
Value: 68.57,mm
